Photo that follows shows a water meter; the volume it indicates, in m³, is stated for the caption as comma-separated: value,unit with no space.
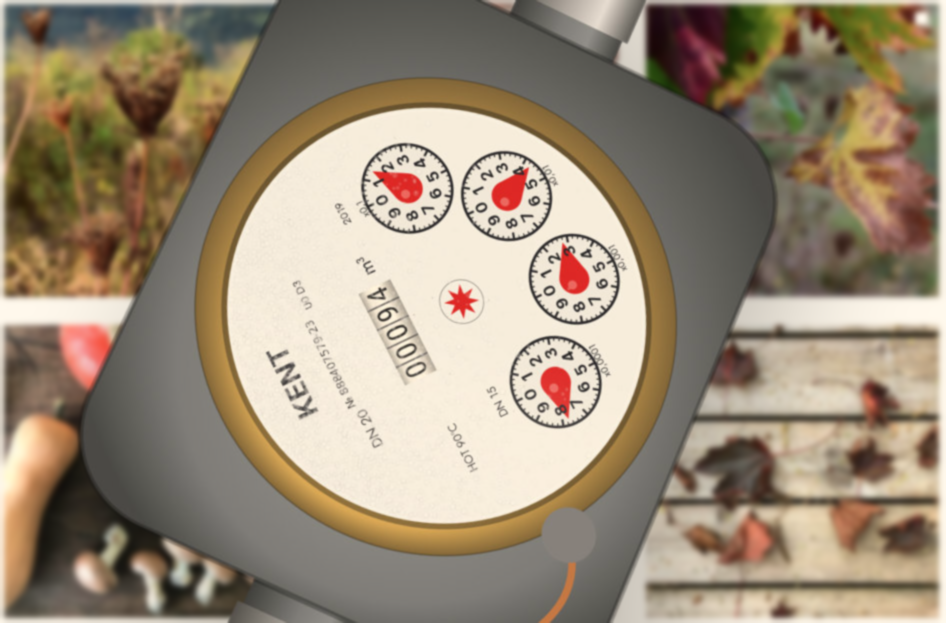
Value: 94.1427,m³
